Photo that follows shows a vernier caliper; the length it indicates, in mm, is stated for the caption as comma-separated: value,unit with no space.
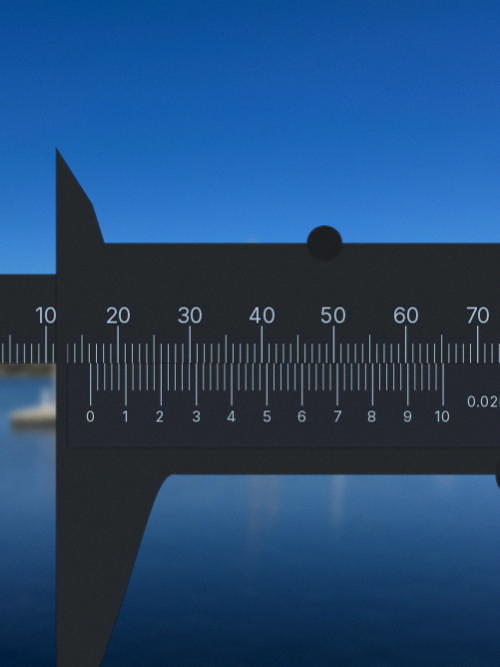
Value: 16.2,mm
